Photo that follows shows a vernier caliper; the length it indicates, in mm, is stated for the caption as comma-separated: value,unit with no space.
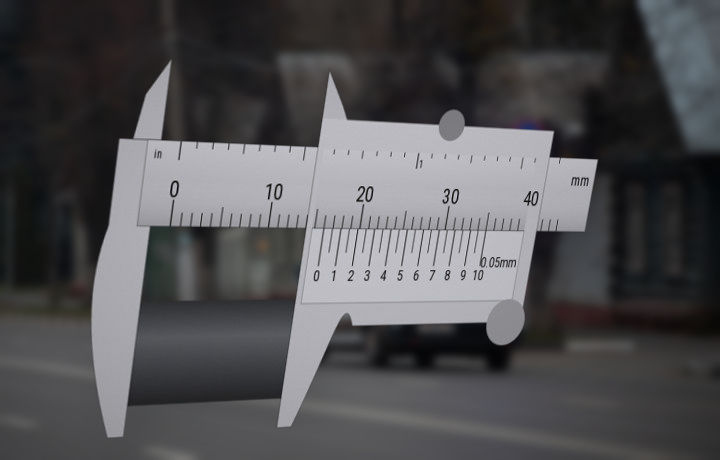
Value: 16.0,mm
